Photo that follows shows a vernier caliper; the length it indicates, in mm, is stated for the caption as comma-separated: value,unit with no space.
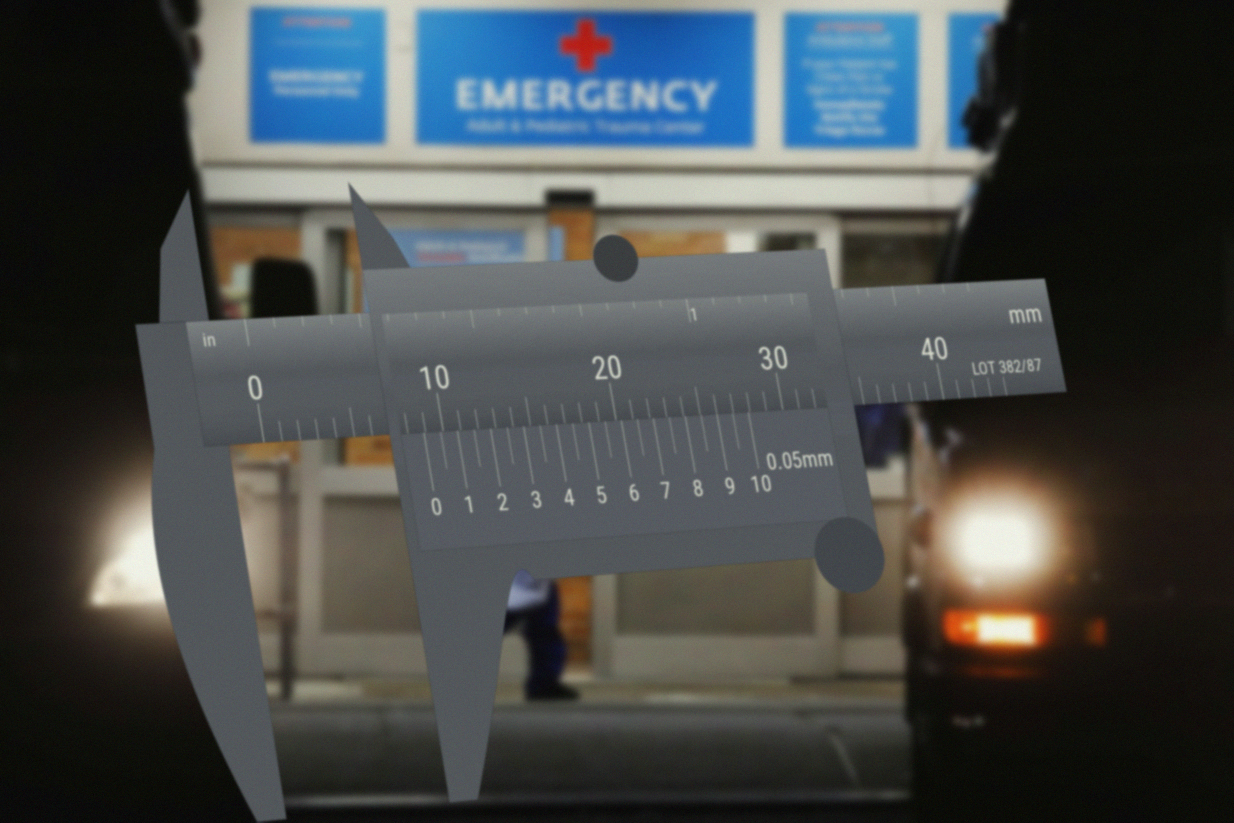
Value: 8.9,mm
